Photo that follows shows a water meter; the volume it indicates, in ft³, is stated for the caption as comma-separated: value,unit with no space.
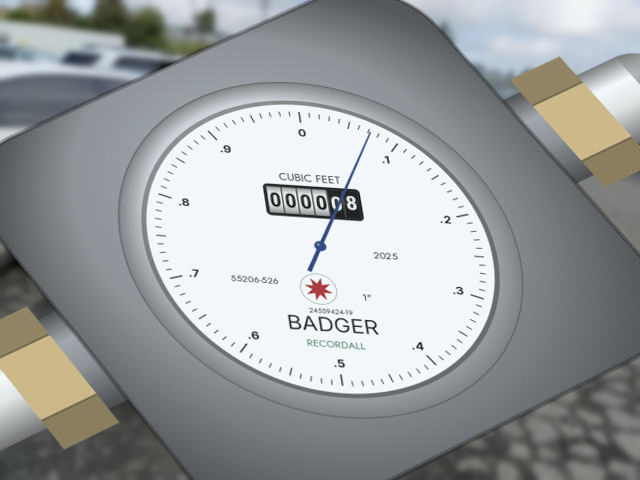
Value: 8.07,ft³
